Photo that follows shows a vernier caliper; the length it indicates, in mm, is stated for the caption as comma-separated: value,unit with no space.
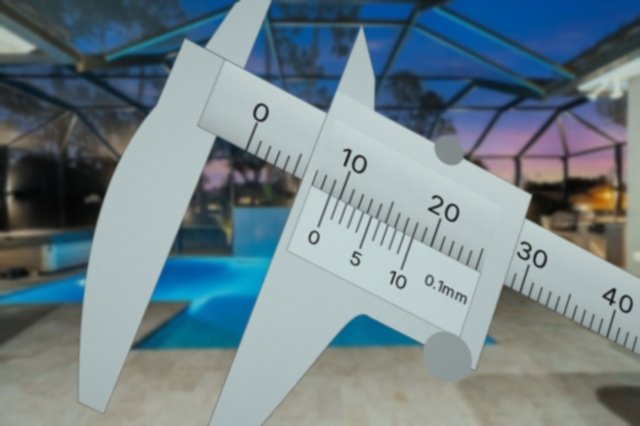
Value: 9.0,mm
